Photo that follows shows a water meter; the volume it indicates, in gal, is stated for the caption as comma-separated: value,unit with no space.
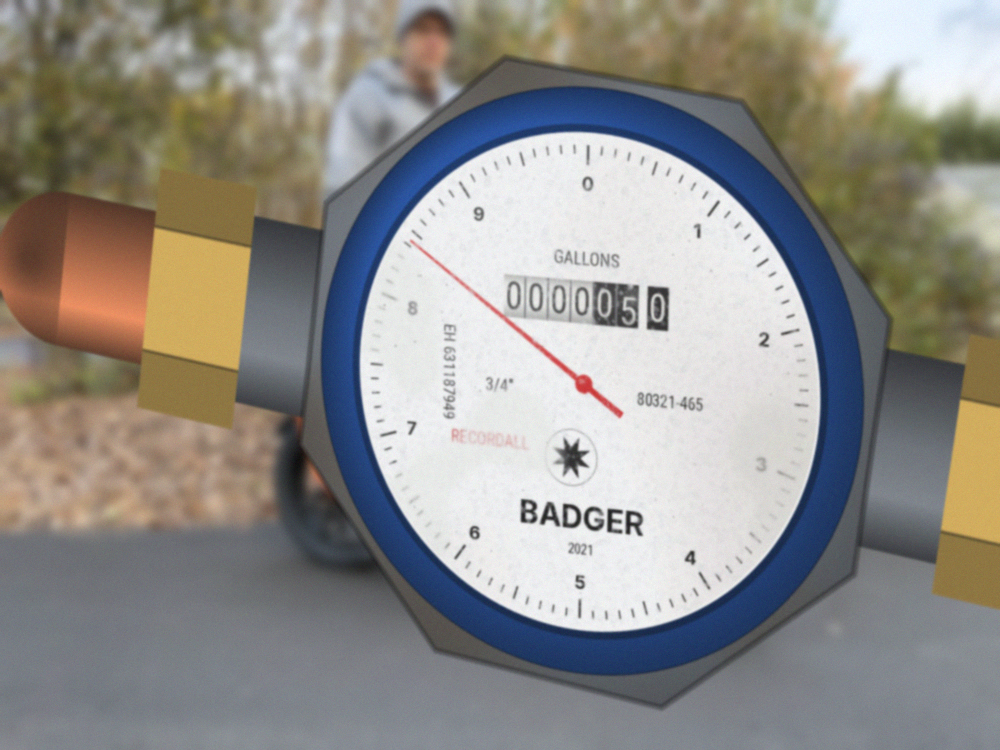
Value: 48.4,gal
